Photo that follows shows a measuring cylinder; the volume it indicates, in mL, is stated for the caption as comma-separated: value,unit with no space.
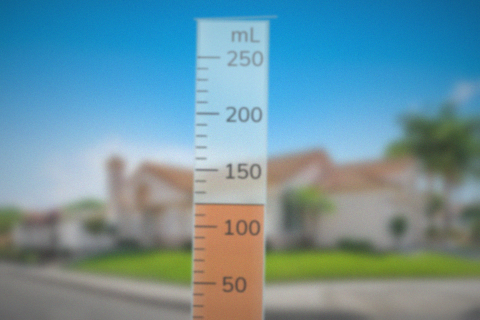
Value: 120,mL
